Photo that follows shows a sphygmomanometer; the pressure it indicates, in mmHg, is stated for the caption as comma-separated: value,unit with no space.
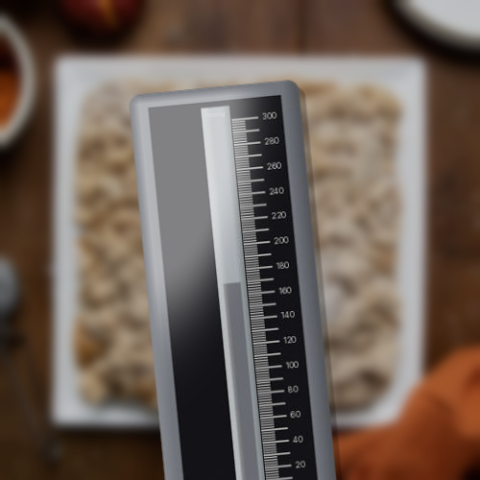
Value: 170,mmHg
